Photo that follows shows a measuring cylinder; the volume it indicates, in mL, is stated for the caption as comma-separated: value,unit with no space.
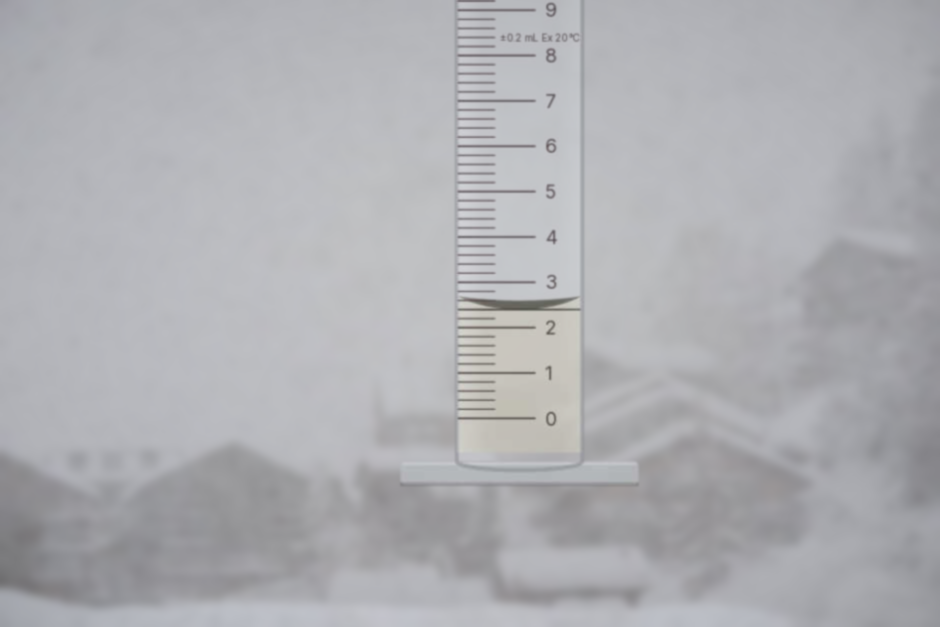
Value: 2.4,mL
